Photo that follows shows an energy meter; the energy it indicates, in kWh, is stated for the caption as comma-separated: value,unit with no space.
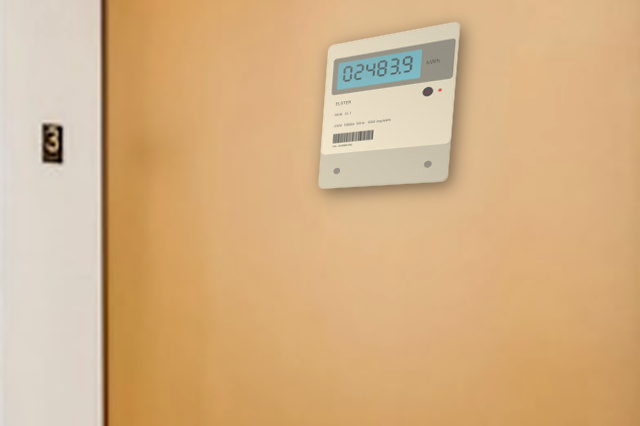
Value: 2483.9,kWh
